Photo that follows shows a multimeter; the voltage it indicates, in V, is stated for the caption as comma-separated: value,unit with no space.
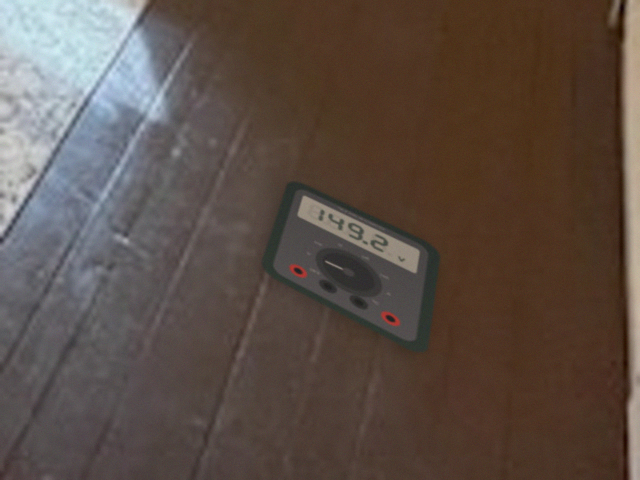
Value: 149.2,V
